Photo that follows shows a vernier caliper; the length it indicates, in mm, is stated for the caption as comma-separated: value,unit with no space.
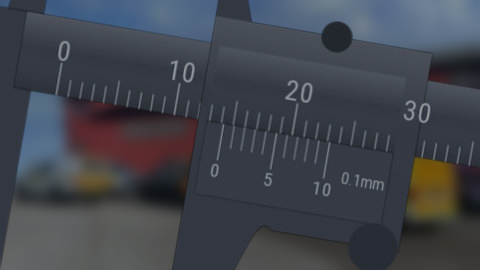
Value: 14.2,mm
